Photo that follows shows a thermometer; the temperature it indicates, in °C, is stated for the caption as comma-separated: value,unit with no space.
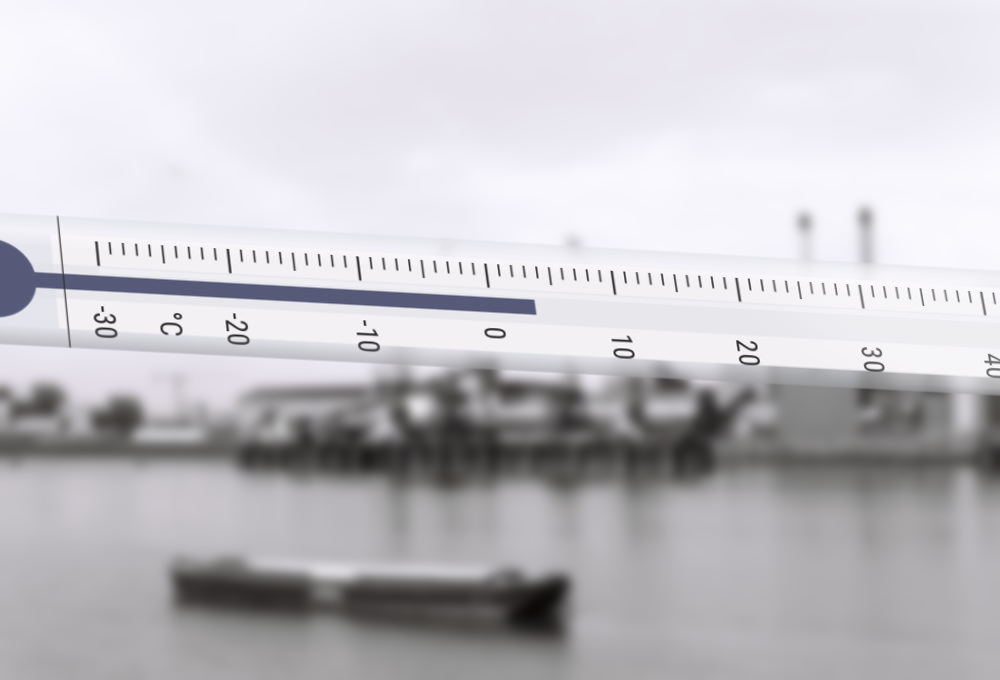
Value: 3.5,°C
